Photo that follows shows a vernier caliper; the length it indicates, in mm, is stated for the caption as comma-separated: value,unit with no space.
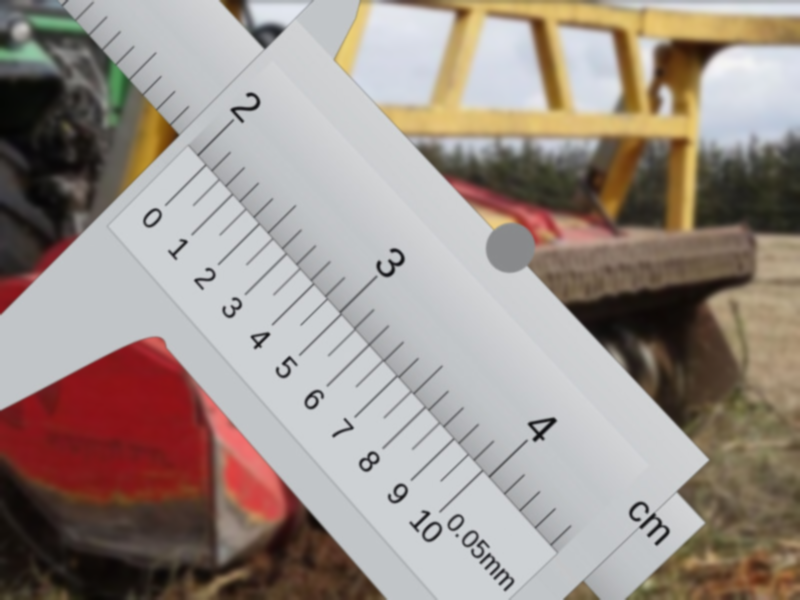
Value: 20.6,mm
